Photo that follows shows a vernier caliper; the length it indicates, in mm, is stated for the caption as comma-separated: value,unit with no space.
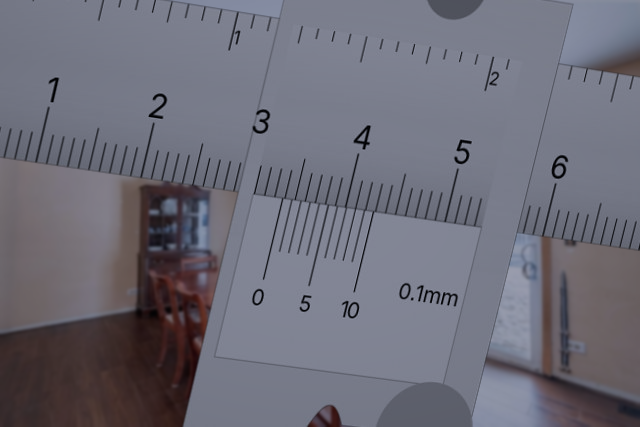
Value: 33.8,mm
